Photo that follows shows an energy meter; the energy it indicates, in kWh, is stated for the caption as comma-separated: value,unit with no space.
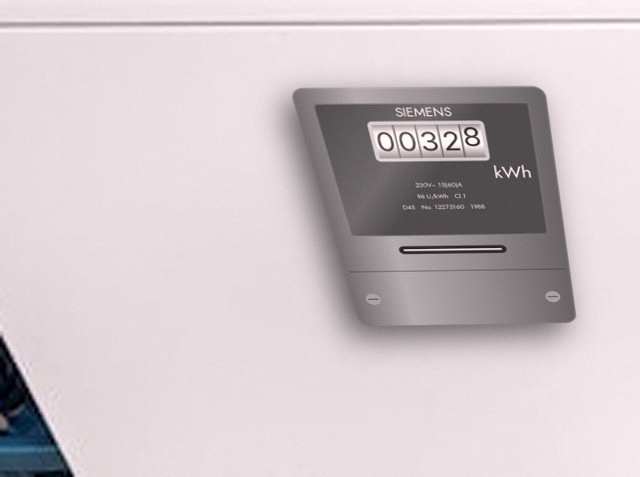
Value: 328,kWh
